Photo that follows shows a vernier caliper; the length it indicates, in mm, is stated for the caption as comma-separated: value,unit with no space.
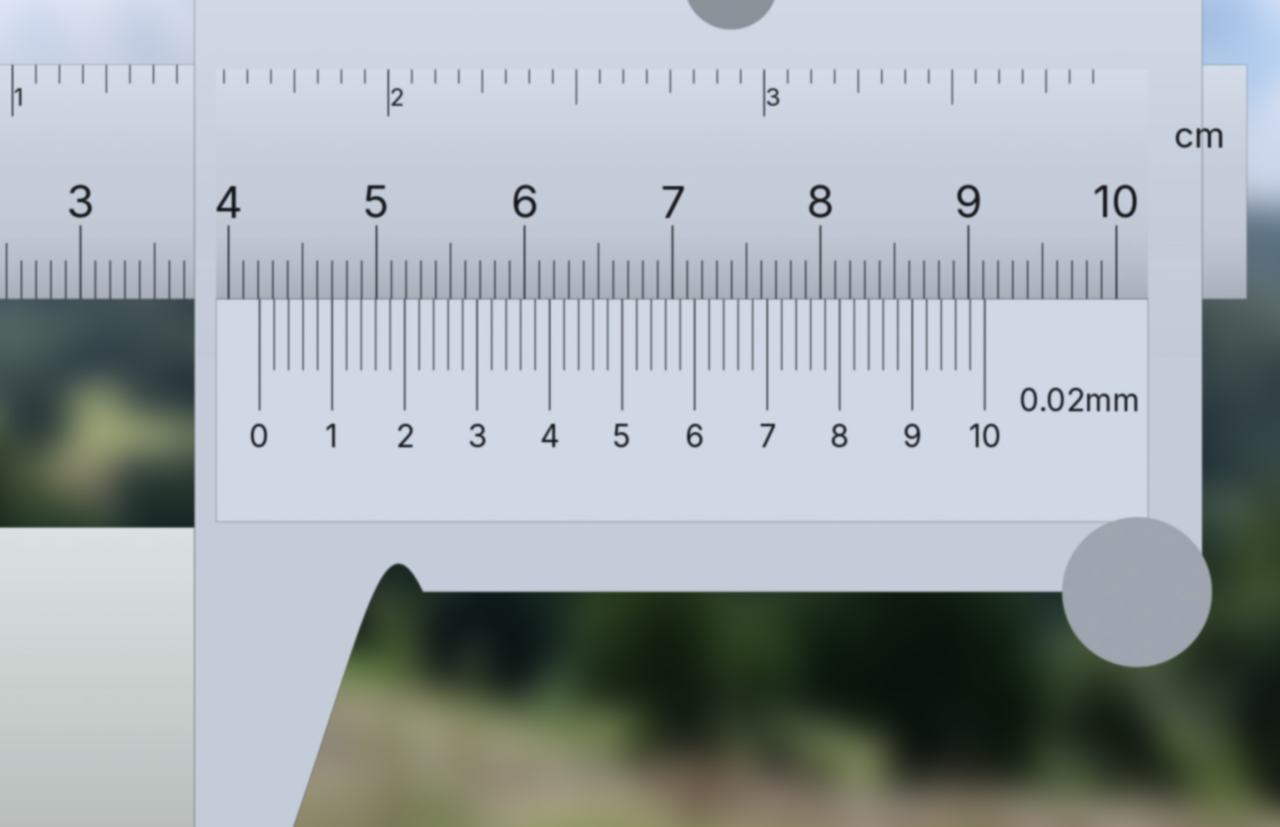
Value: 42.1,mm
